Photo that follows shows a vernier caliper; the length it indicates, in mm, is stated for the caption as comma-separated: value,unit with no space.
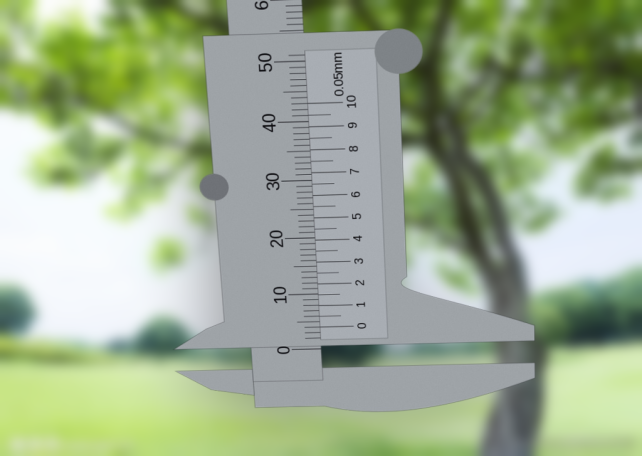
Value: 4.0,mm
